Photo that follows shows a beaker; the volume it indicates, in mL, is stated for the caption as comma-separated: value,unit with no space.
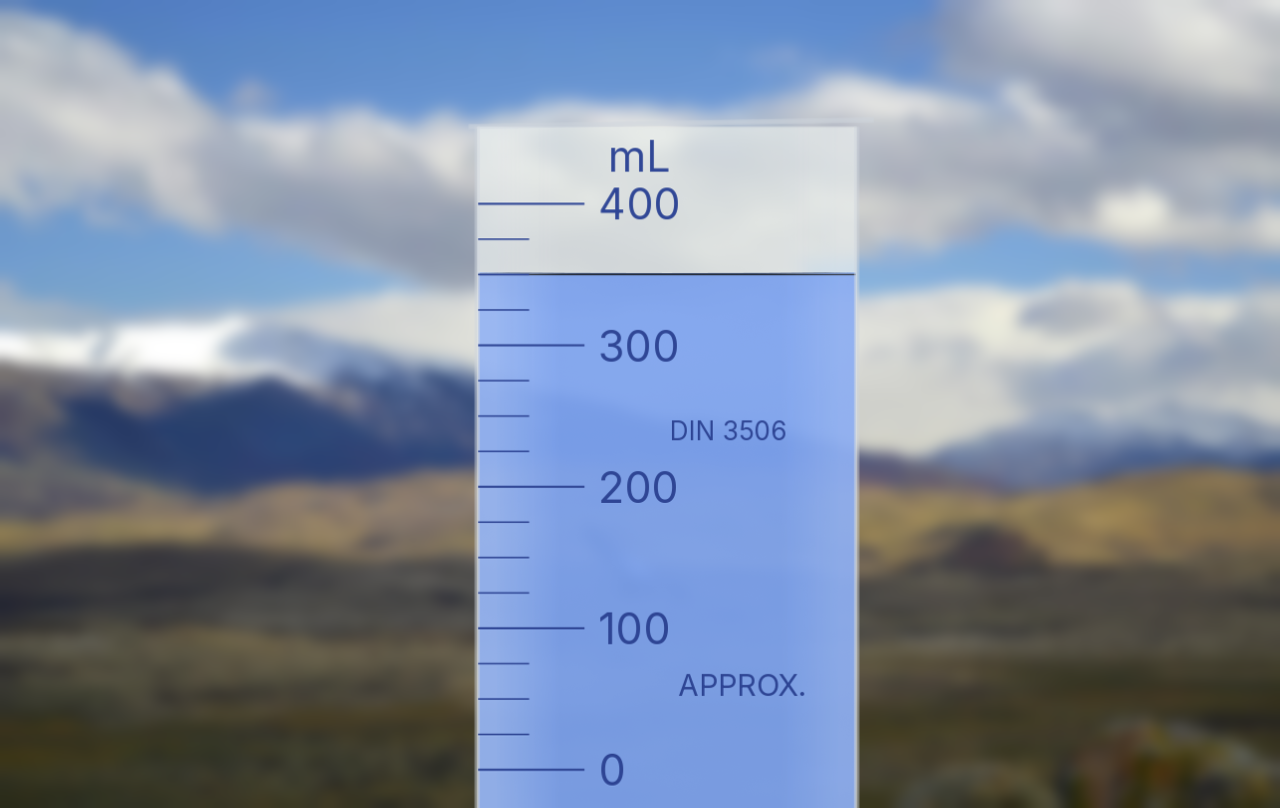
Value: 350,mL
